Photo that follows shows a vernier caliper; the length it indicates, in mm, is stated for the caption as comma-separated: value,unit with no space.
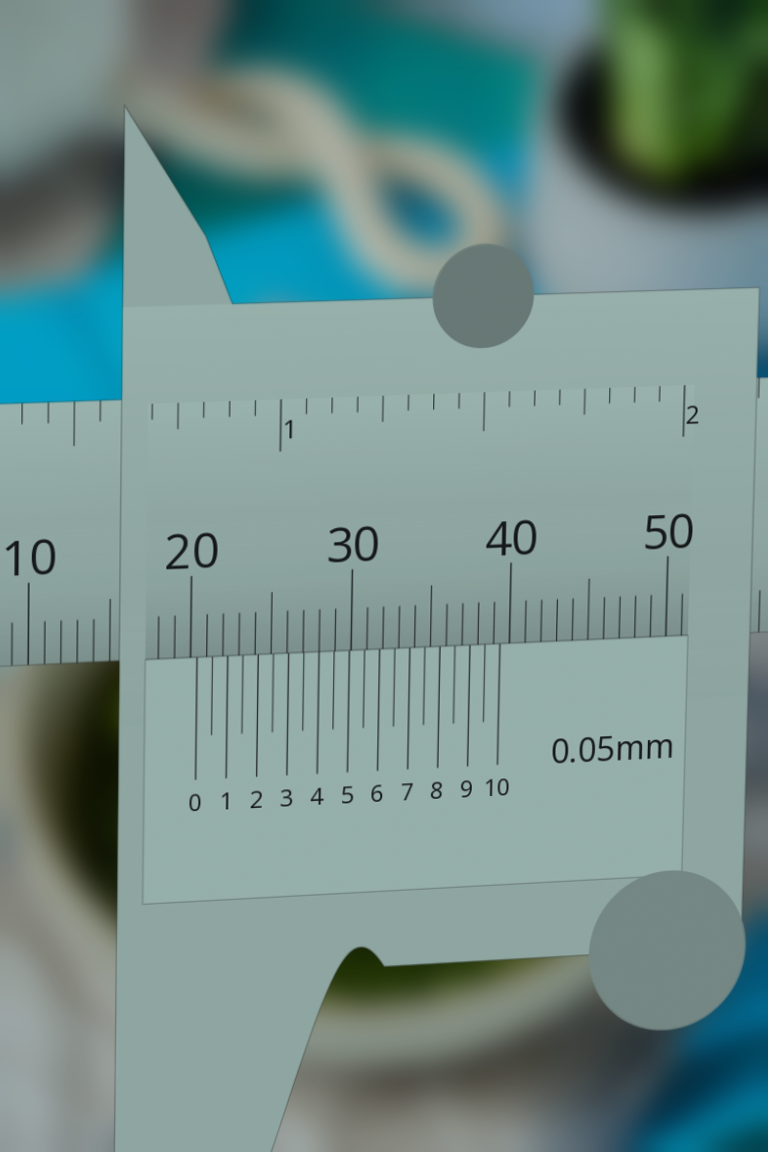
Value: 20.4,mm
